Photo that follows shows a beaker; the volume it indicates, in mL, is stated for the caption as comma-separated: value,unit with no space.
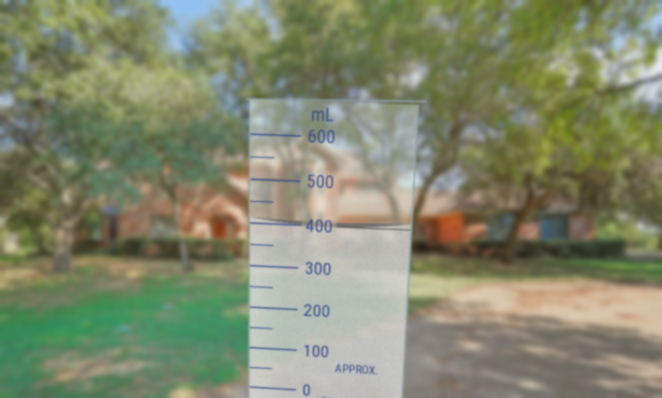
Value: 400,mL
